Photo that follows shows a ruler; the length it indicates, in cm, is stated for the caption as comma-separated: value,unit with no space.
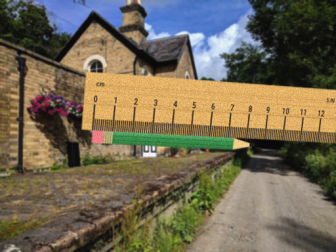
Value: 8.5,cm
